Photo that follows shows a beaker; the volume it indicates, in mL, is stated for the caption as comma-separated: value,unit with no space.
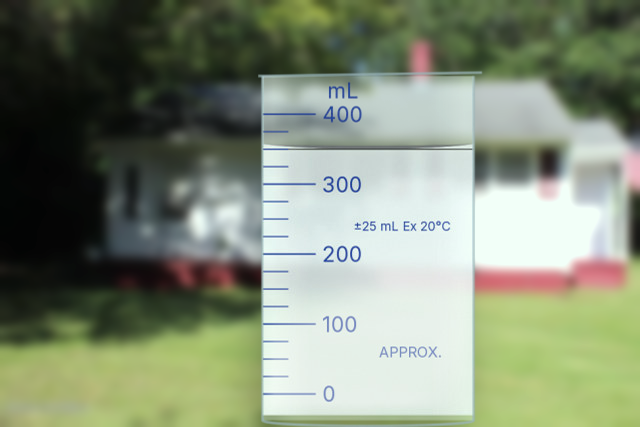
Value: 350,mL
